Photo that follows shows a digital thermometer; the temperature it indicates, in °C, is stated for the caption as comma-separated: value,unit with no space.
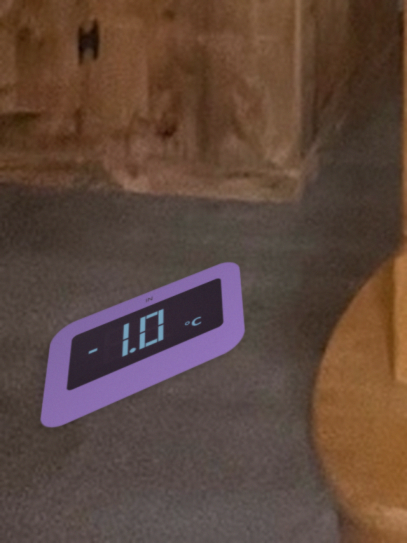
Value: -1.0,°C
